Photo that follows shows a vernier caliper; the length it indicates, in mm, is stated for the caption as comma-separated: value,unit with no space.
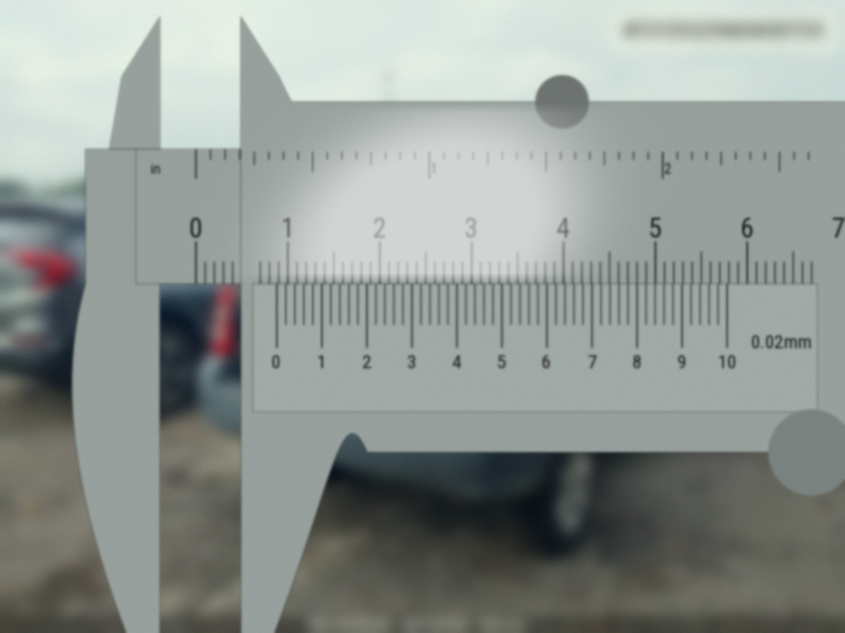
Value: 8.8,mm
